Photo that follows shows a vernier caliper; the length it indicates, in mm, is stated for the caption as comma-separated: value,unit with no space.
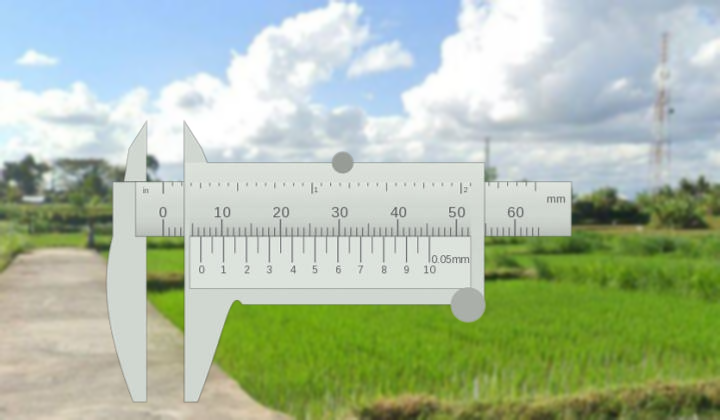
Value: 6.4,mm
